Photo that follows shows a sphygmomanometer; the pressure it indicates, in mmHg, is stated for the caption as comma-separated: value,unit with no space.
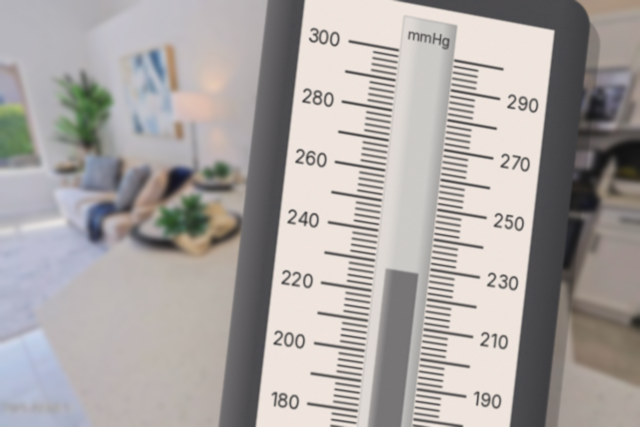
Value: 228,mmHg
